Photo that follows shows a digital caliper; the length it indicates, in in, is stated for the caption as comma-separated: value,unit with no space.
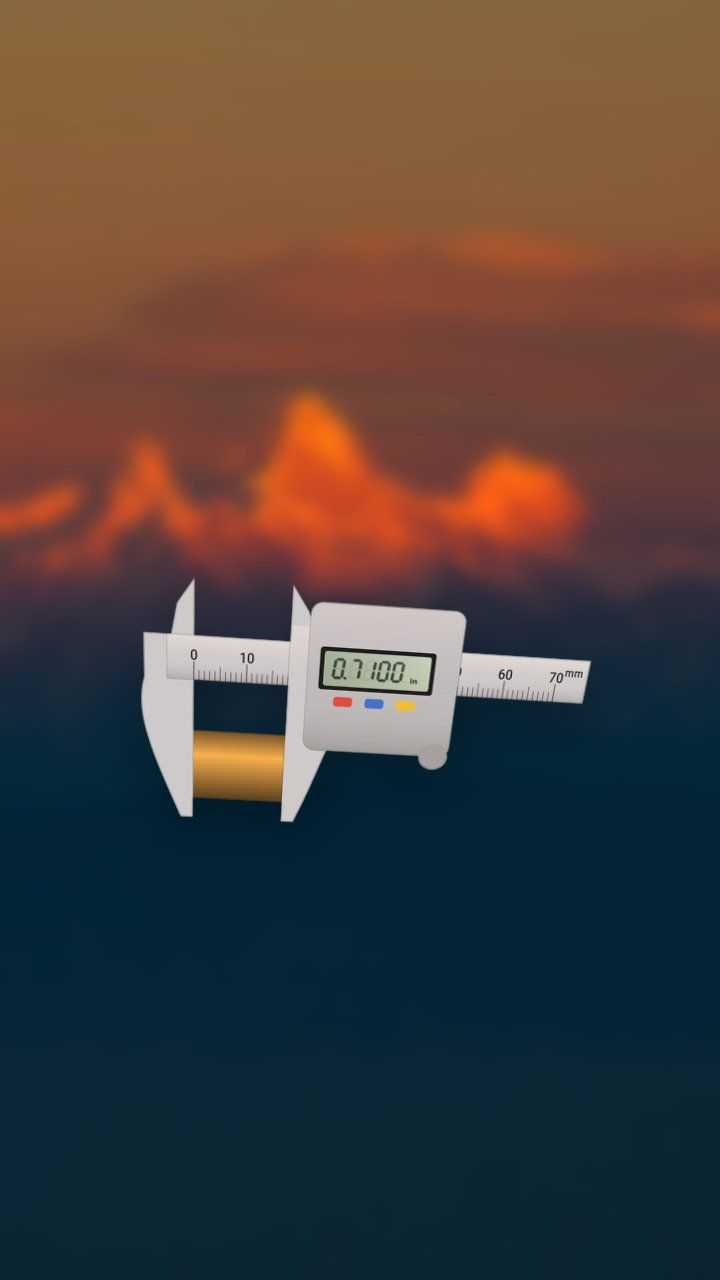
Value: 0.7100,in
